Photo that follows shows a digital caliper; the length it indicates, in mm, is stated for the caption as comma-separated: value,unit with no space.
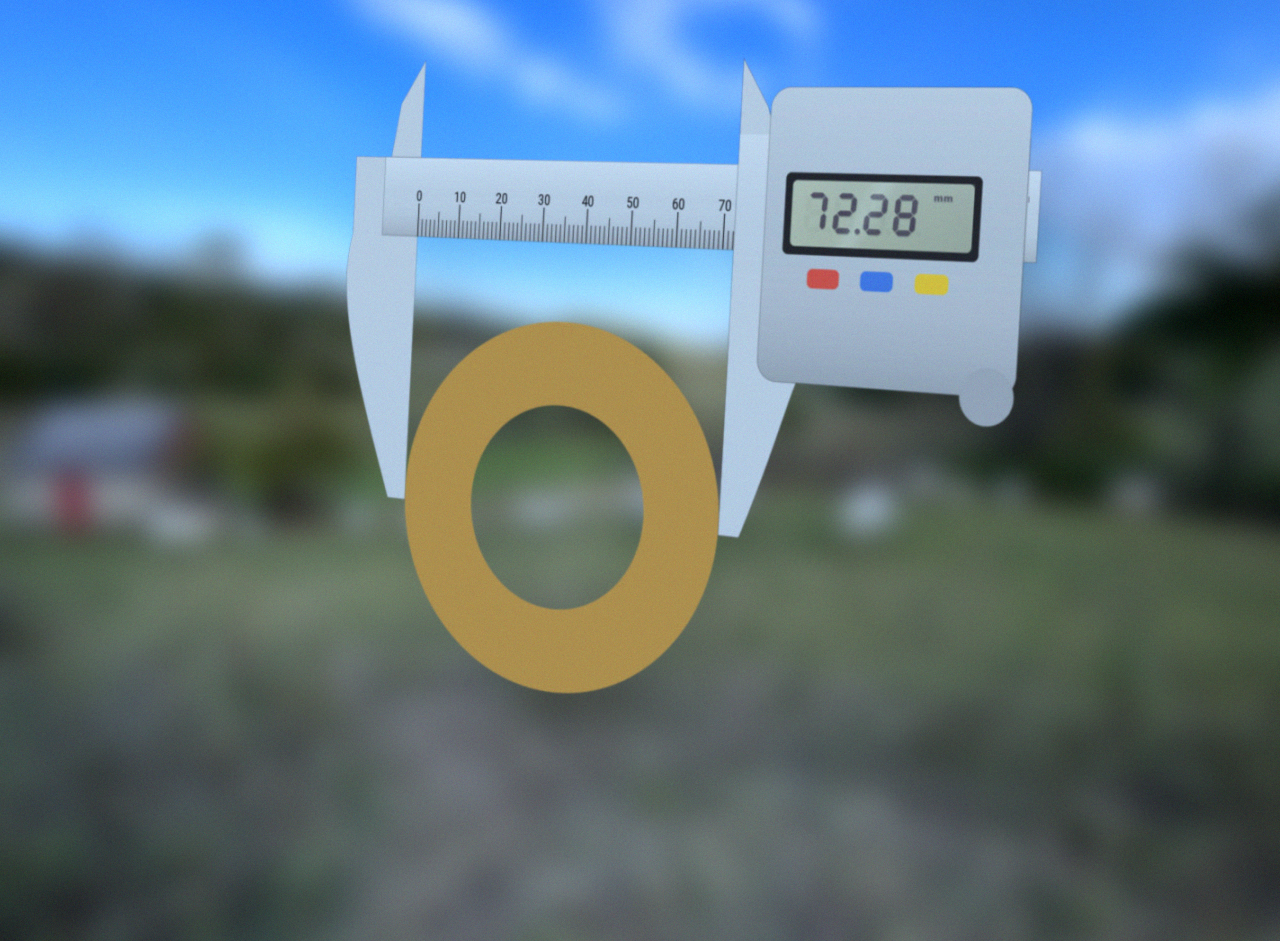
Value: 72.28,mm
